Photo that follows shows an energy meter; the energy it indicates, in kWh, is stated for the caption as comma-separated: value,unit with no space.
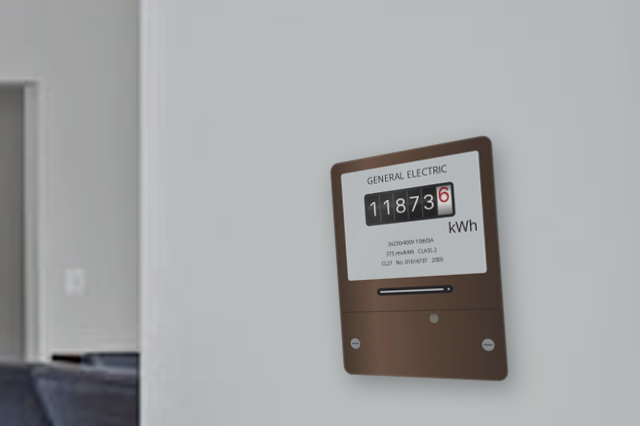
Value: 11873.6,kWh
